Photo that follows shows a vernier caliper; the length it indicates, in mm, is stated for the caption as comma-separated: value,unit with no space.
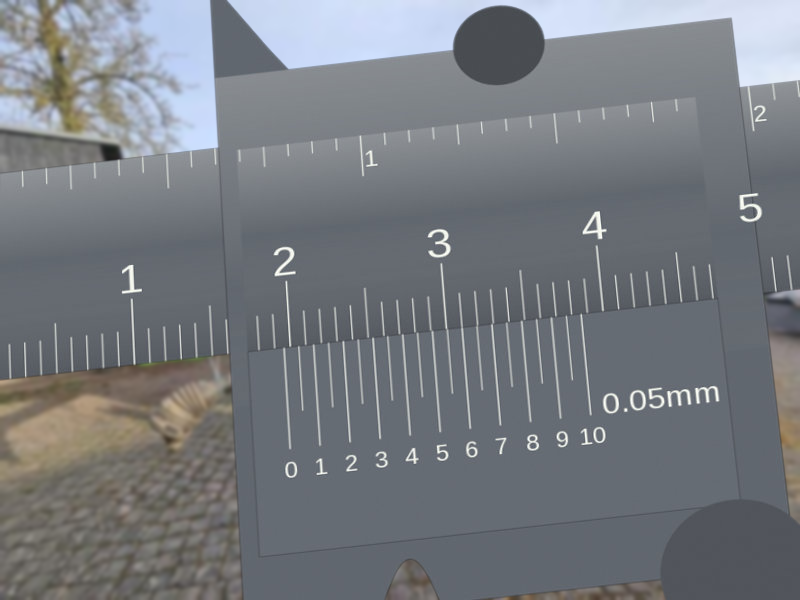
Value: 19.6,mm
